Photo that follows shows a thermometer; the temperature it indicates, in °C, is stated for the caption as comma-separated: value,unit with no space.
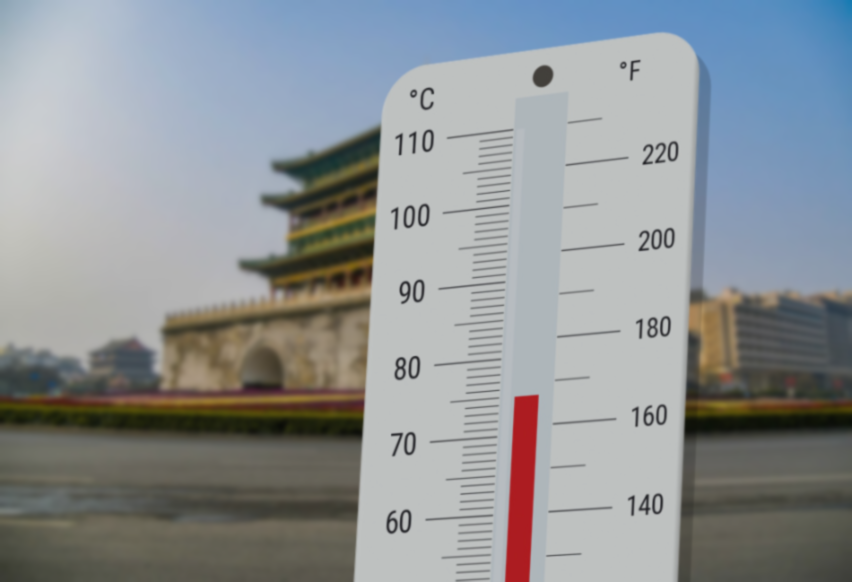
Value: 75,°C
